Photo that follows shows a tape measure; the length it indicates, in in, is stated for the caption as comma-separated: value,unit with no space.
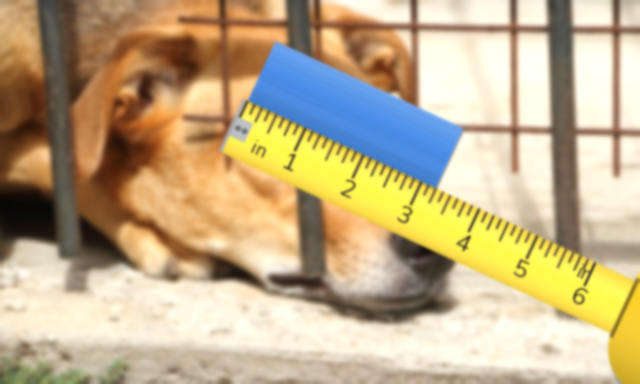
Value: 3.25,in
